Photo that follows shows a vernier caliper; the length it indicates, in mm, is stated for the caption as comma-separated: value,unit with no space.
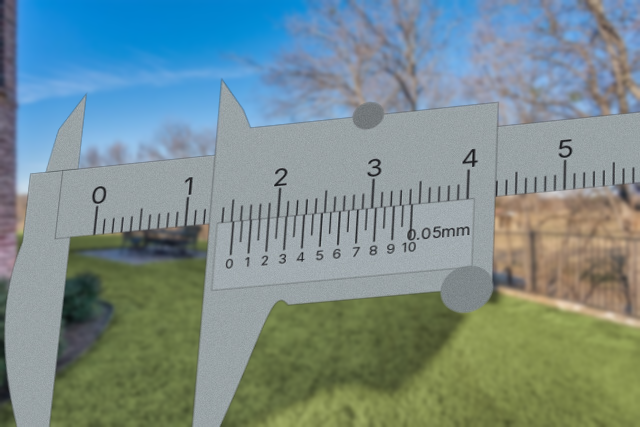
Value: 15.2,mm
